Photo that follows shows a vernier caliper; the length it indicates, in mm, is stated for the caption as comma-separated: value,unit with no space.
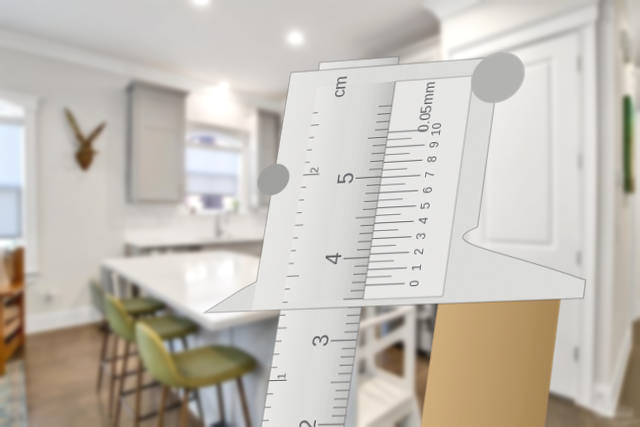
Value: 36.6,mm
